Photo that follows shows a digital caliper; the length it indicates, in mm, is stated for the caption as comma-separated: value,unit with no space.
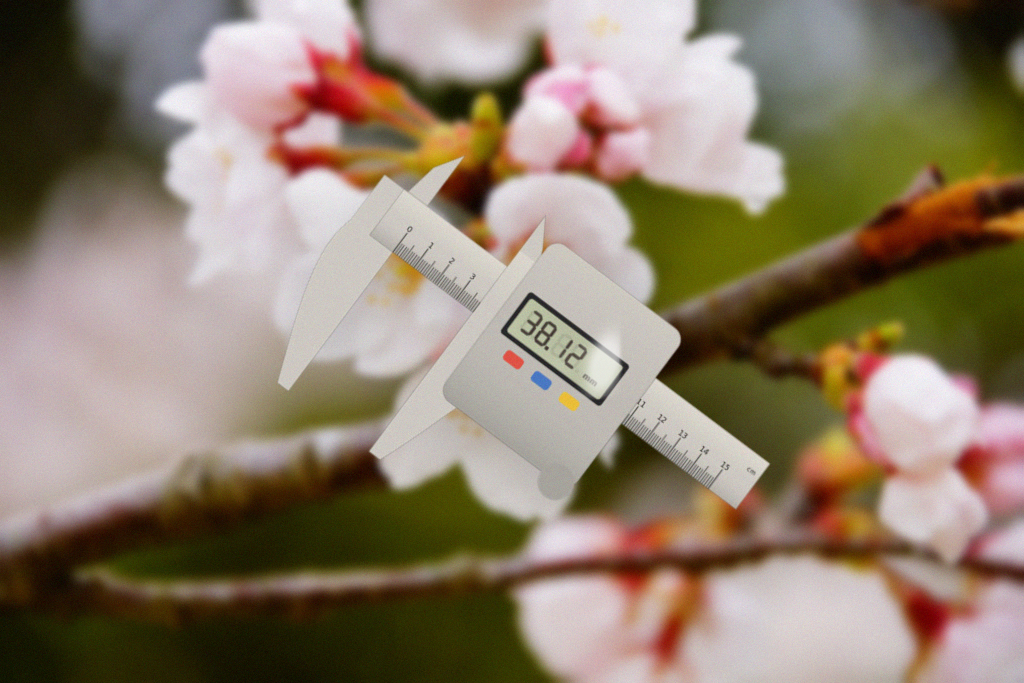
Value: 38.12,mm
